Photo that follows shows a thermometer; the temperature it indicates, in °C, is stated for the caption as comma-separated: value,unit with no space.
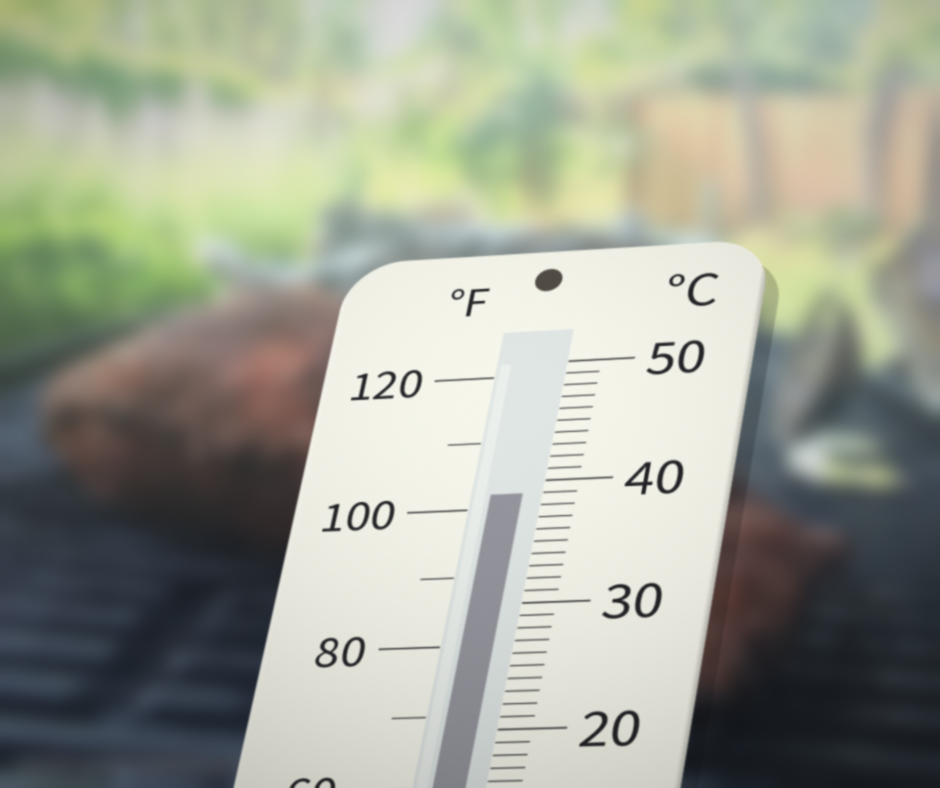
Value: 39,°C
